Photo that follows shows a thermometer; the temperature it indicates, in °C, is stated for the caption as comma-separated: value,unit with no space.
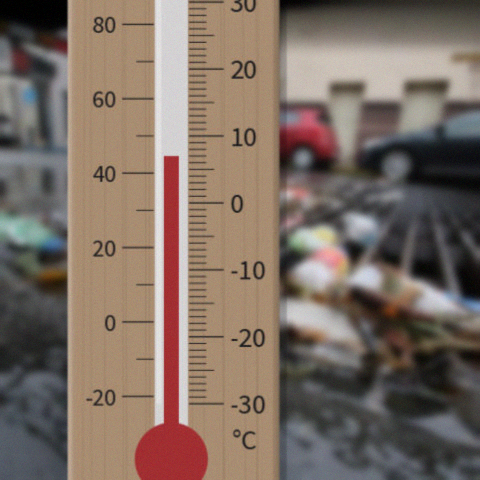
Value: 7,°C
